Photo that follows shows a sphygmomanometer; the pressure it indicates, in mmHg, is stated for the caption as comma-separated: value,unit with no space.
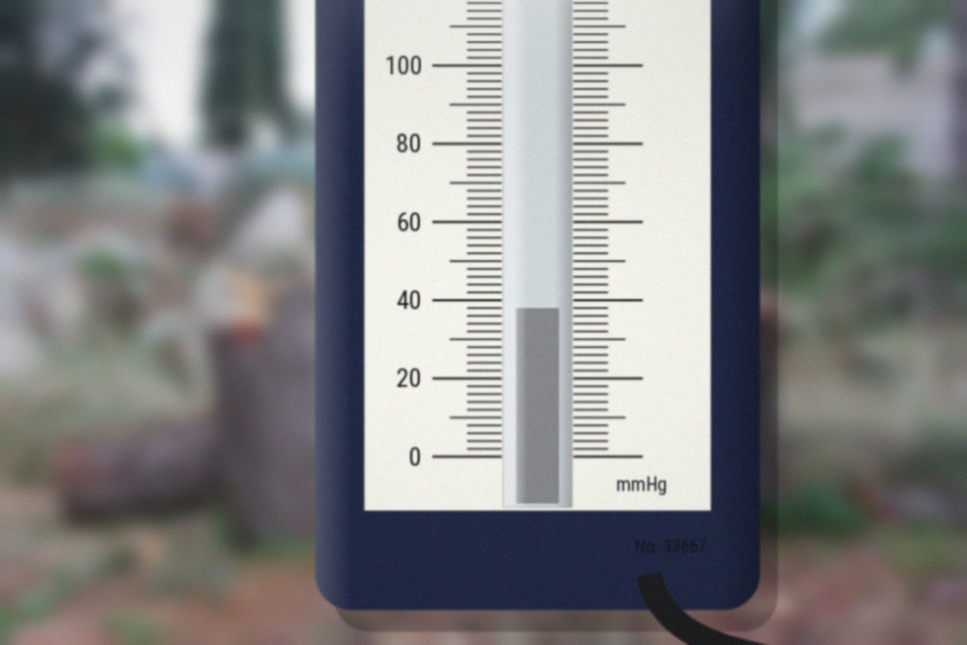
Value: 38,mmHg
